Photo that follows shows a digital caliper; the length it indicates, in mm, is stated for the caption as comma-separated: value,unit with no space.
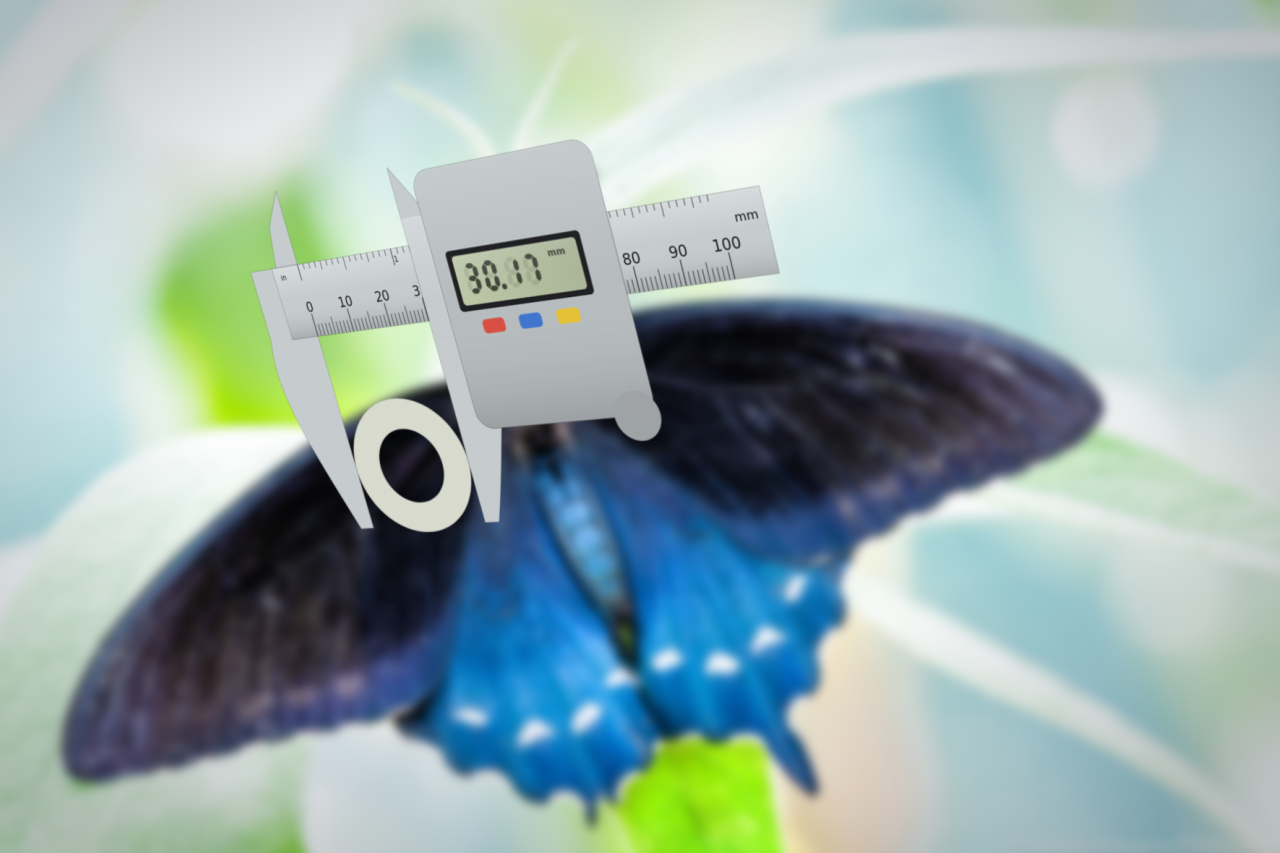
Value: 30.17,mm
